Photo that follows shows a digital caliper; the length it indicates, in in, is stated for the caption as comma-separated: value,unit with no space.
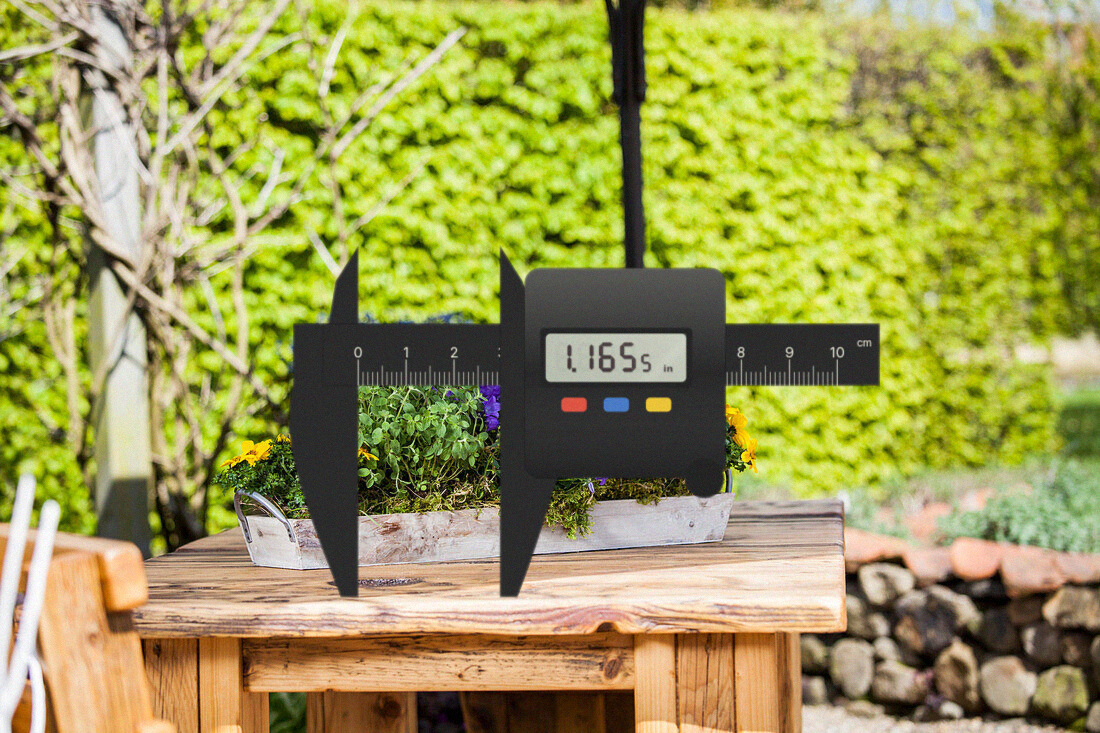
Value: 1.1655,in
